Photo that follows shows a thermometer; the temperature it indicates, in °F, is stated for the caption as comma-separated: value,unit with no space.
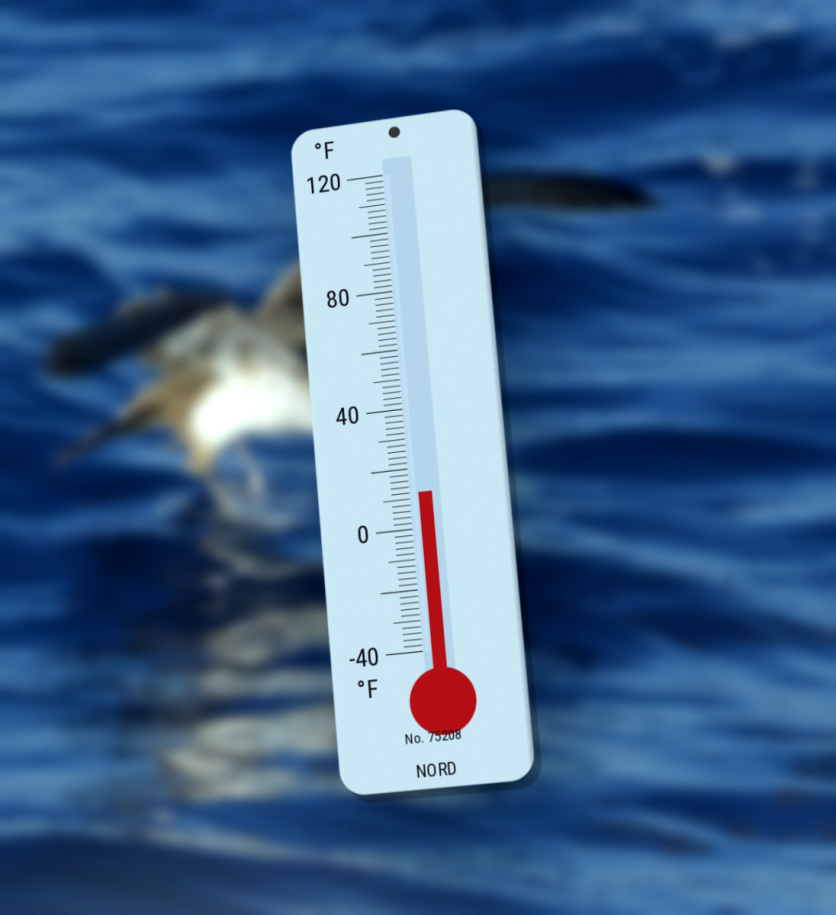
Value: 12,°F
